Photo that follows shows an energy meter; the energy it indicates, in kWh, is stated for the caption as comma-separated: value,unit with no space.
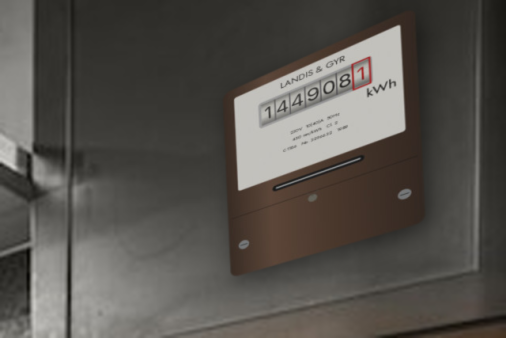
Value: 144908.1,kWh
